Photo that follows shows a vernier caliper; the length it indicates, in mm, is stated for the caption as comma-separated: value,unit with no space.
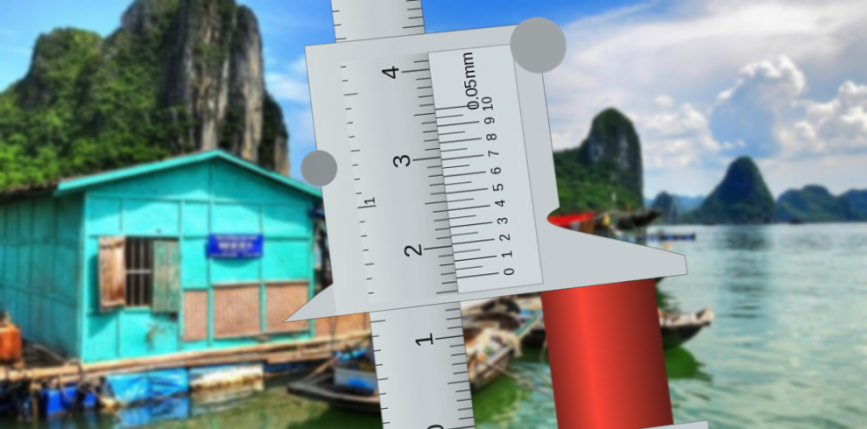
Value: 16.4,mm
